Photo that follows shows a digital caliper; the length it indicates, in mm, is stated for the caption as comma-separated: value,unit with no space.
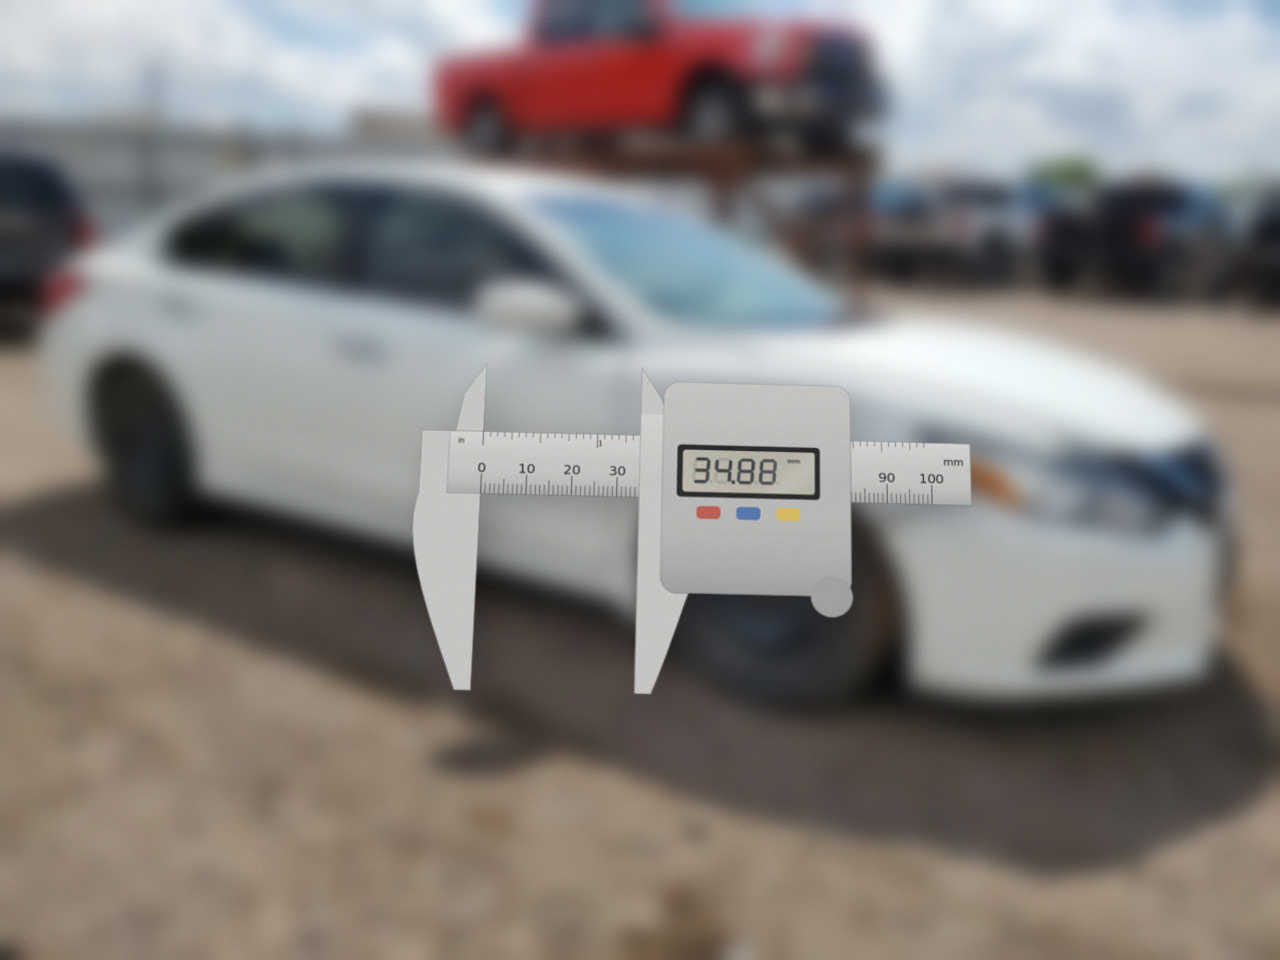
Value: 34.88,mm
